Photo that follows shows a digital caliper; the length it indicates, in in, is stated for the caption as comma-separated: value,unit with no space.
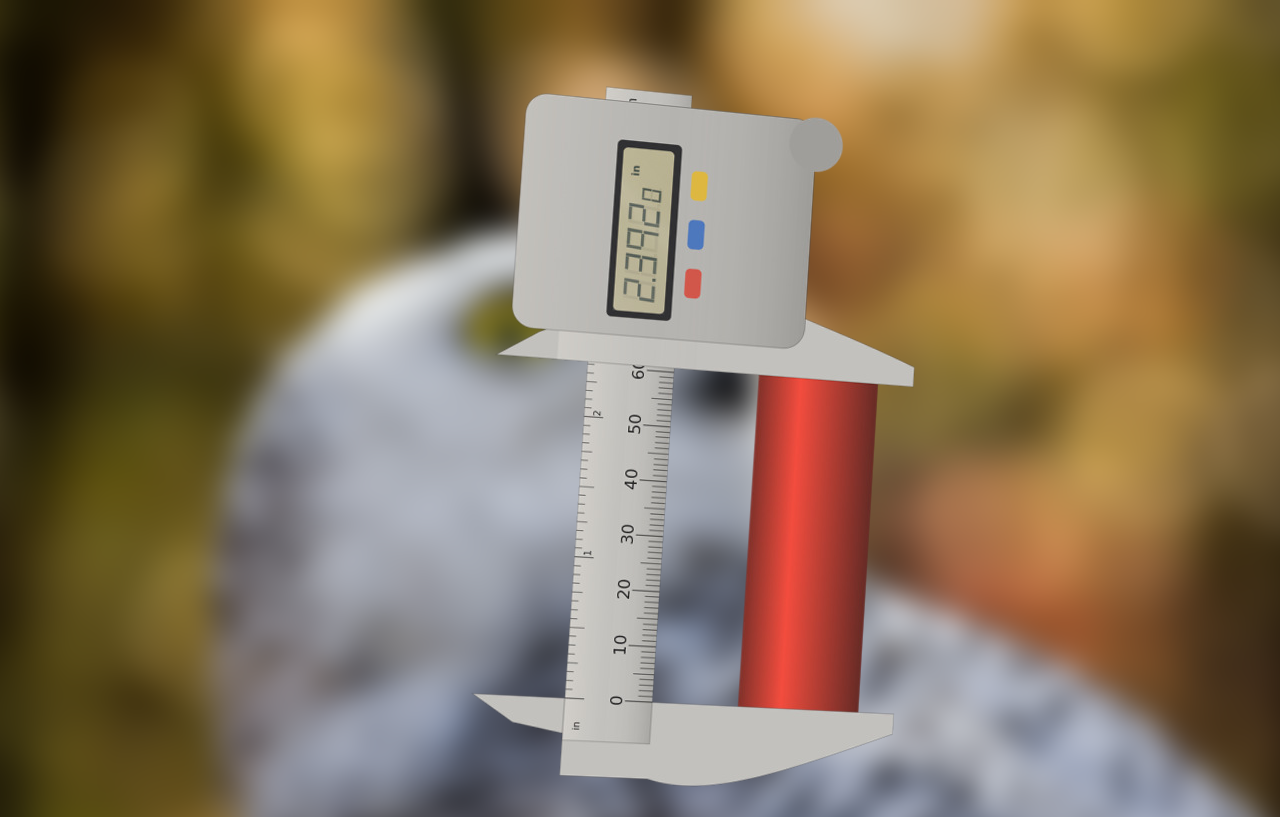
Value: 2.3920,in
